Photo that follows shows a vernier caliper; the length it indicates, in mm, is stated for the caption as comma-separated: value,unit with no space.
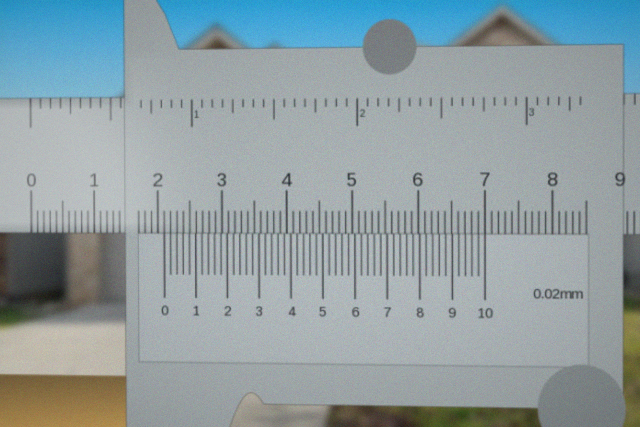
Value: 21.0,mm
